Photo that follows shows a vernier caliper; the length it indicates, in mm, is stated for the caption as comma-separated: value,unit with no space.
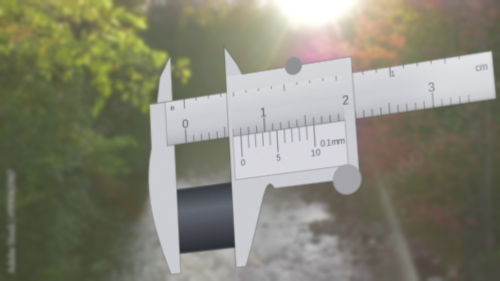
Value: 7.0,mm
